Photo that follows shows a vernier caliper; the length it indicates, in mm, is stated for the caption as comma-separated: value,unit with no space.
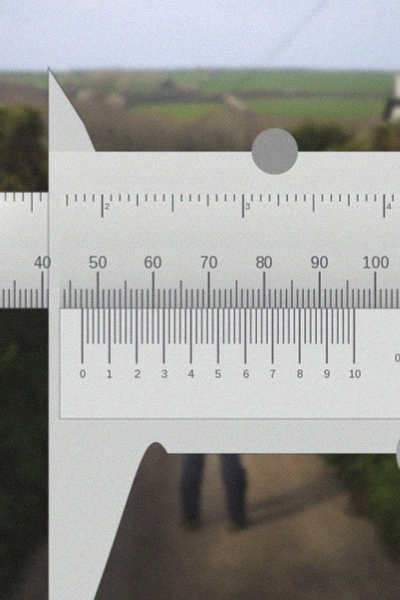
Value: 47.2,mm
